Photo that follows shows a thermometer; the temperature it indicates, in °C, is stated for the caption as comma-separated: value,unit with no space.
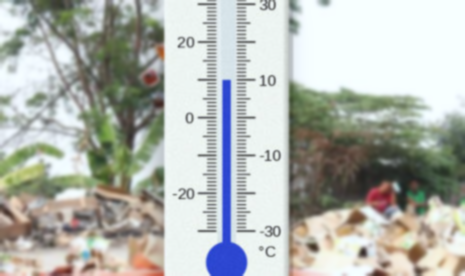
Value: 10,°C
